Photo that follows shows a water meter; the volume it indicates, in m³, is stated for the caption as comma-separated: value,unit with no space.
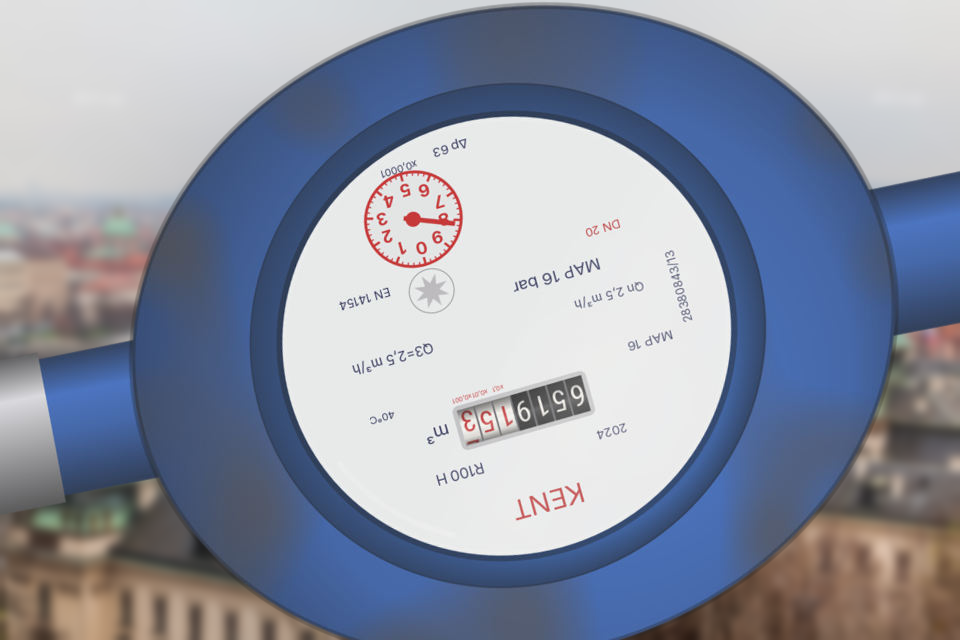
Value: 6519.1528,m³
